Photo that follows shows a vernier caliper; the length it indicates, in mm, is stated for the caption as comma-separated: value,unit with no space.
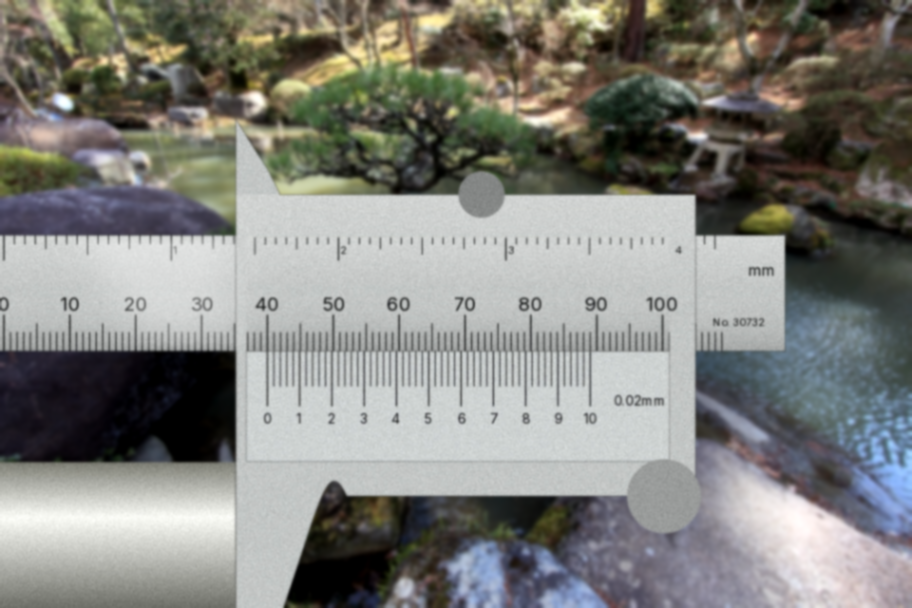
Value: 40.0,mm
